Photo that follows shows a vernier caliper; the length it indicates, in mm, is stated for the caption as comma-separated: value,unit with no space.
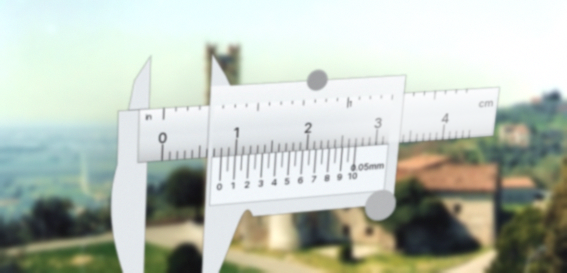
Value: 8.0,mm
